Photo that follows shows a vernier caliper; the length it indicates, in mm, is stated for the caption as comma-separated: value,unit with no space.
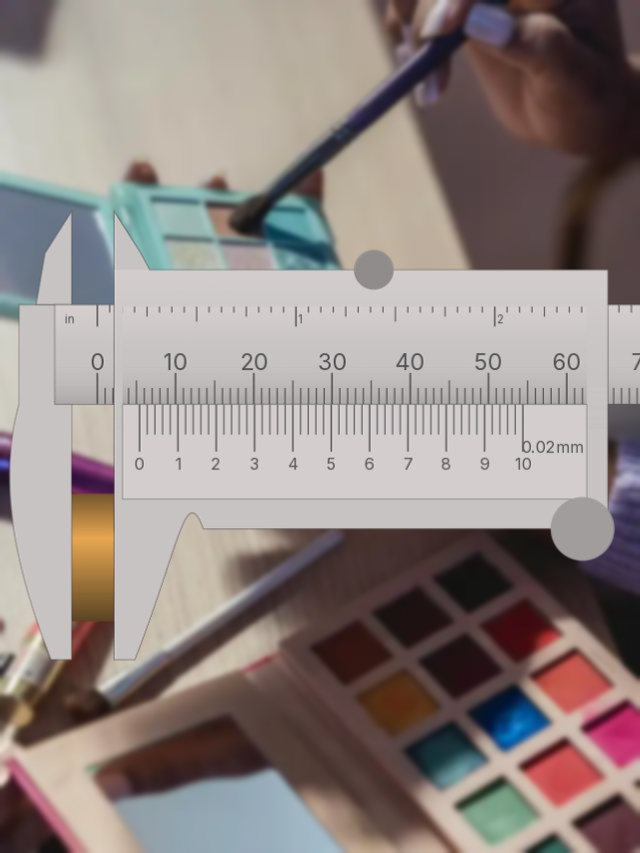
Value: 5.4,mm
